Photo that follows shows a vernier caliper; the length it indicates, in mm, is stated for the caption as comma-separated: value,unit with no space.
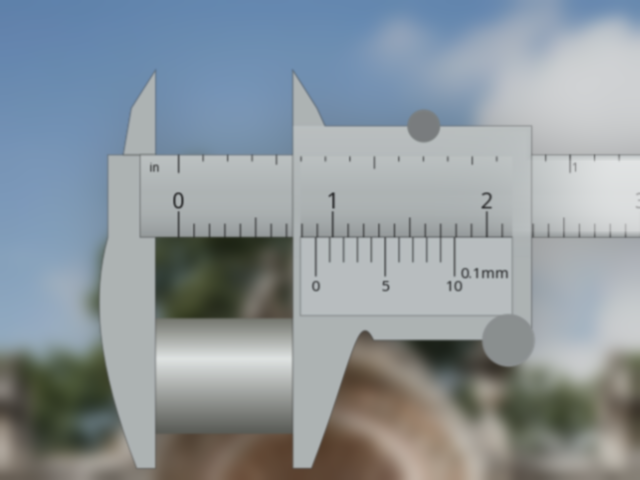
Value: 8.9,mm
